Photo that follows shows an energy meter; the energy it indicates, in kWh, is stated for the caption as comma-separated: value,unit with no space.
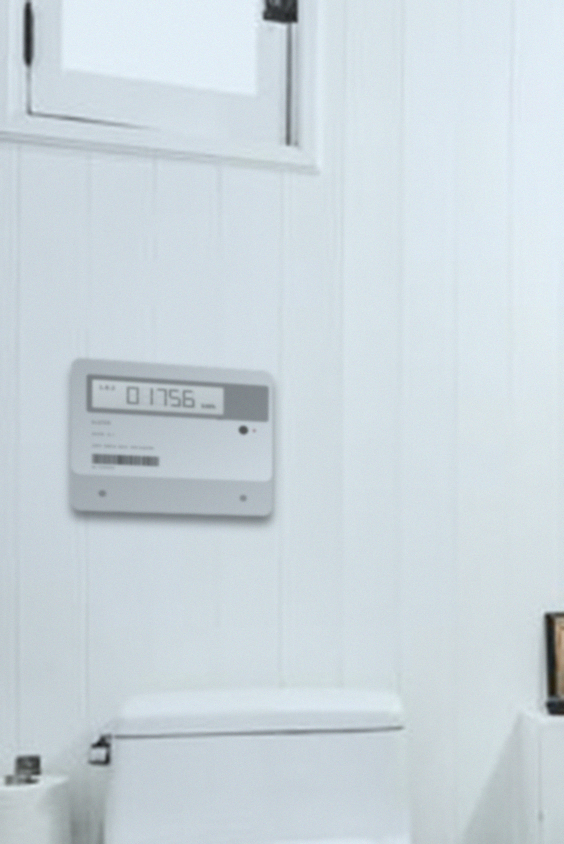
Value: 1756,kWh
